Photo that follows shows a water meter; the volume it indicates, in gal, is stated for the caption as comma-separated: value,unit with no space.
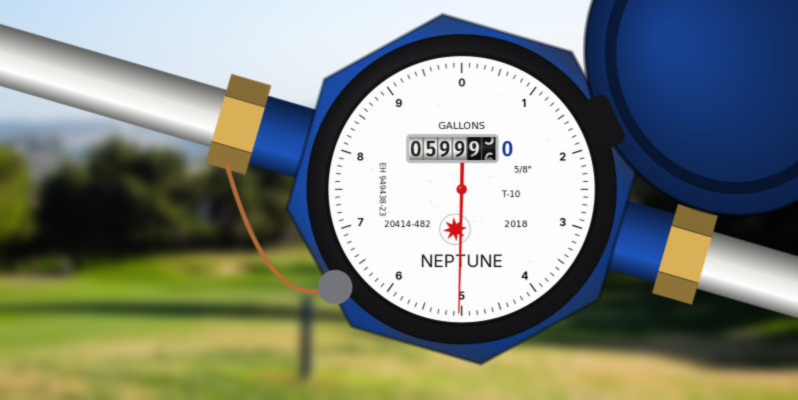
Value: 599955.0,gal
